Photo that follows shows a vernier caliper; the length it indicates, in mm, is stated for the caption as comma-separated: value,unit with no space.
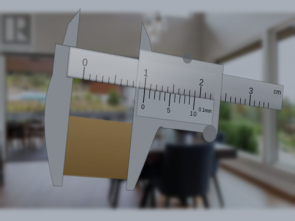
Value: 10.0,mm
